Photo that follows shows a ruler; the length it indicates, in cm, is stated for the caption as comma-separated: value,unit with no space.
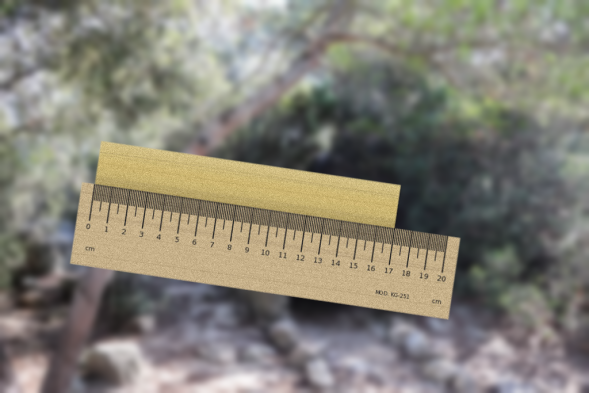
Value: 17,cm
